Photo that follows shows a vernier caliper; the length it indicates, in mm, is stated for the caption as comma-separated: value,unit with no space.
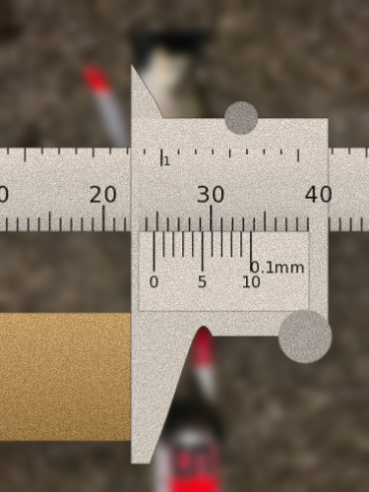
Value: 24.7,mm
